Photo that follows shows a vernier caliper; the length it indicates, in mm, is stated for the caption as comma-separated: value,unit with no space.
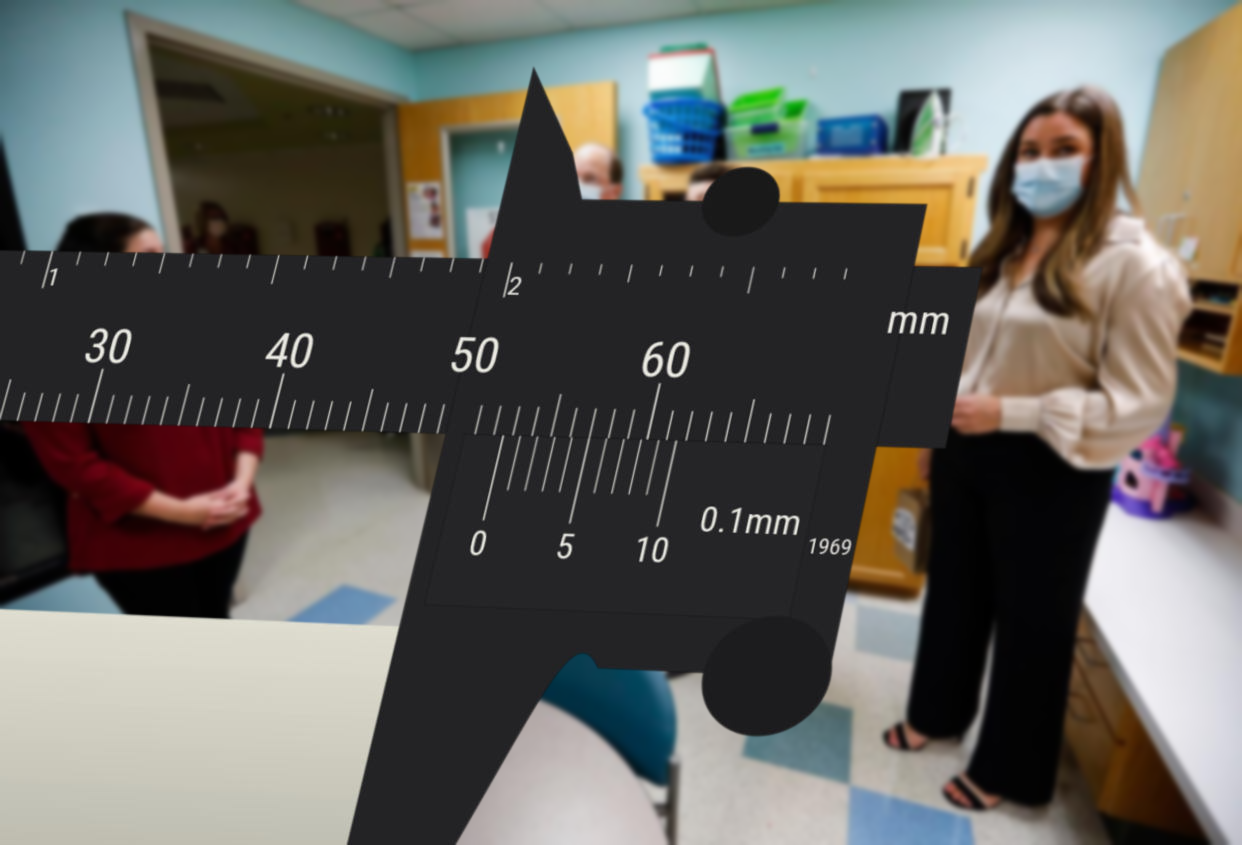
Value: 52.5,mm
